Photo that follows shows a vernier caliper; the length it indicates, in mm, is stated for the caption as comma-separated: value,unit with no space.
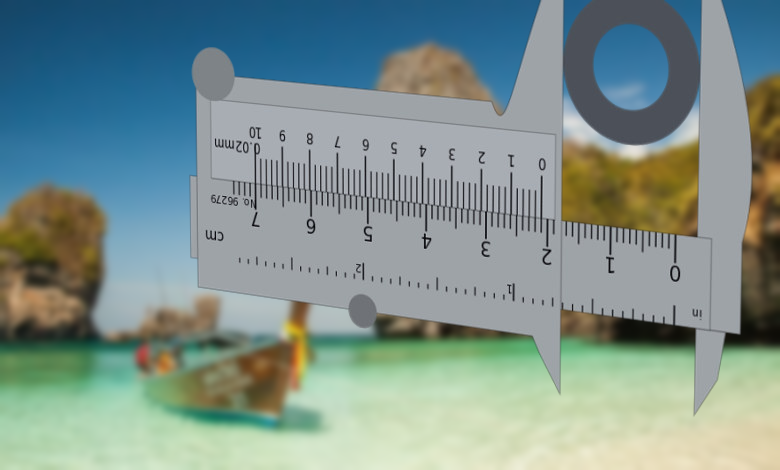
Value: 21.0,mm
